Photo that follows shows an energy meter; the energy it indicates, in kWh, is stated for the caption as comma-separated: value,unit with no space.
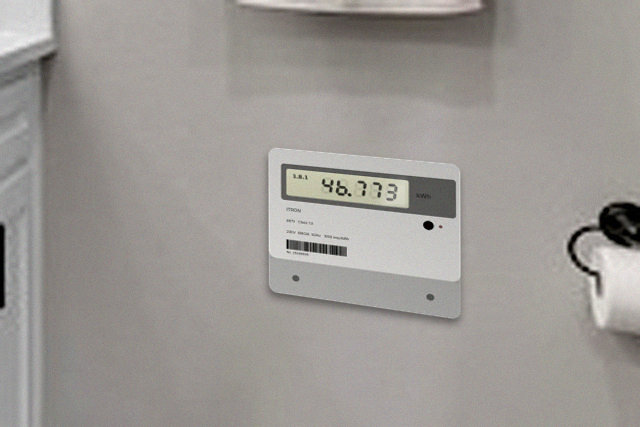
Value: 46.773,kWh
